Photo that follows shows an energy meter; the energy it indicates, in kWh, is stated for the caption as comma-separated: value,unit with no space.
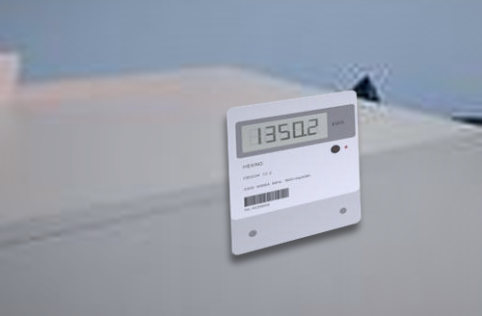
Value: 1350.2,kWh
